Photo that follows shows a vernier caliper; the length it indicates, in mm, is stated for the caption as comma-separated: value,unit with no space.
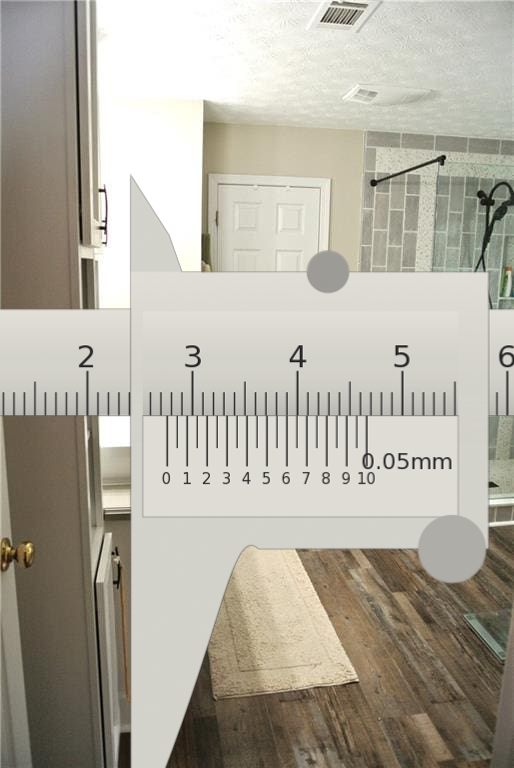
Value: 27.6,mm
